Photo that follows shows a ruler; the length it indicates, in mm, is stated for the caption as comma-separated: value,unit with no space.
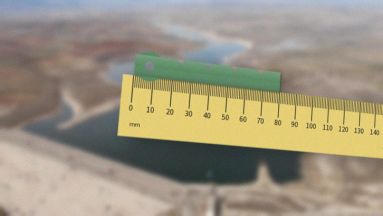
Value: 80,mm
